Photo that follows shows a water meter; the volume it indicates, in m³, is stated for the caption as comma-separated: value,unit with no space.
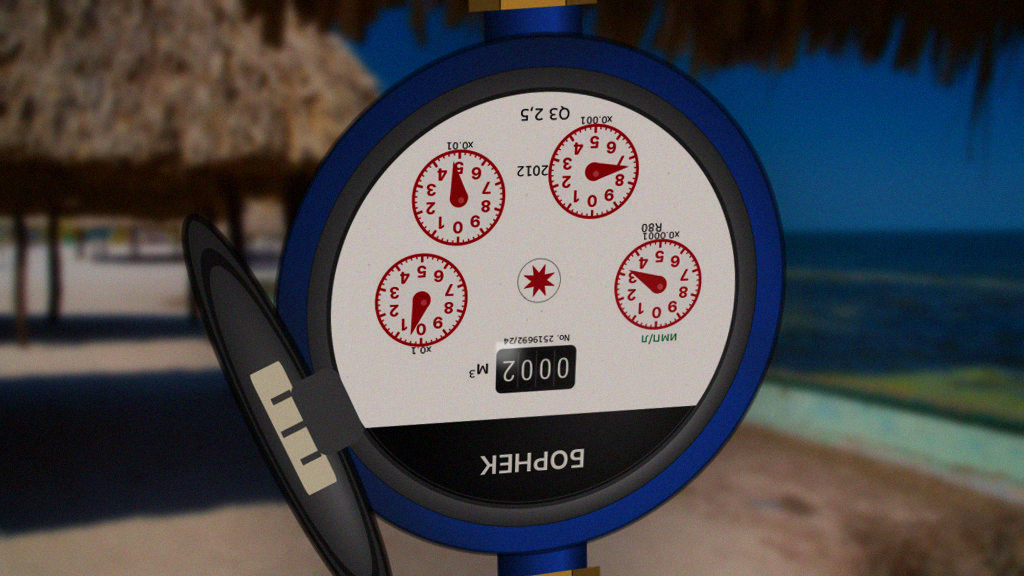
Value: 2.0473,m³
